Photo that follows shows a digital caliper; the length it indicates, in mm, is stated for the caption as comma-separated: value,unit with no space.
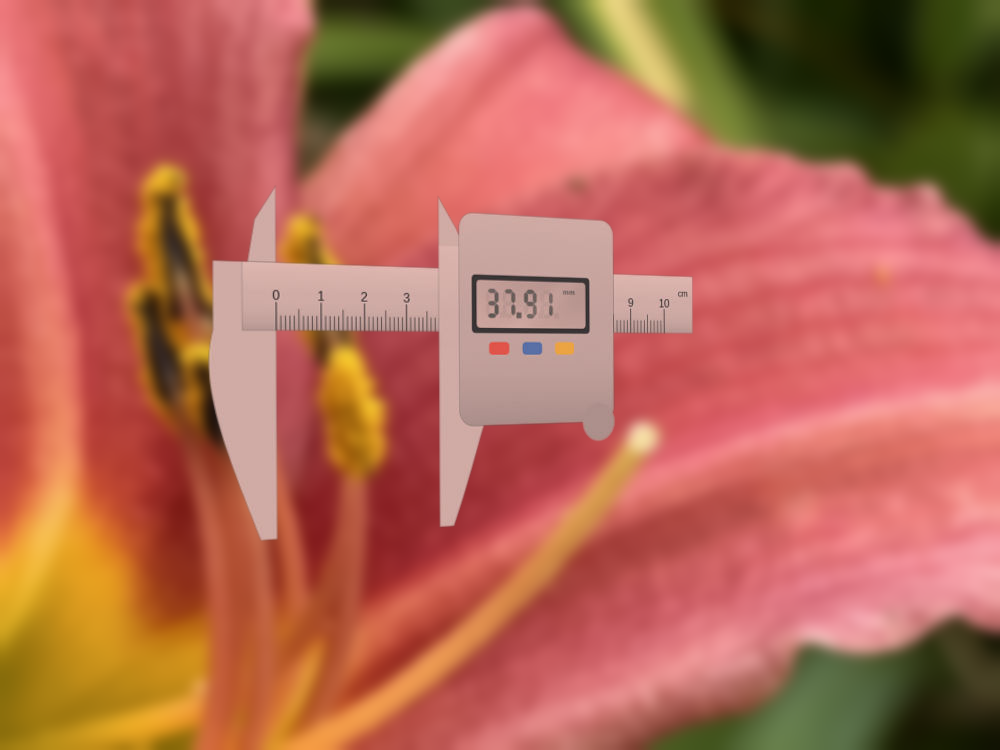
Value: 37.91,mm
